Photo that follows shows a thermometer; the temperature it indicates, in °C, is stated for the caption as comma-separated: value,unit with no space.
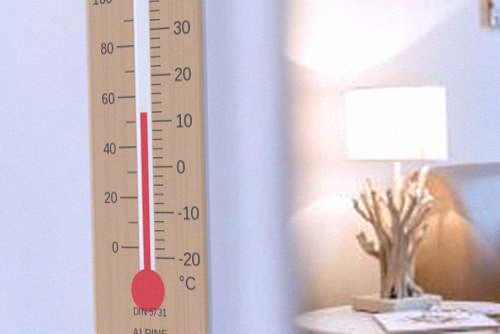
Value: 12,°C
